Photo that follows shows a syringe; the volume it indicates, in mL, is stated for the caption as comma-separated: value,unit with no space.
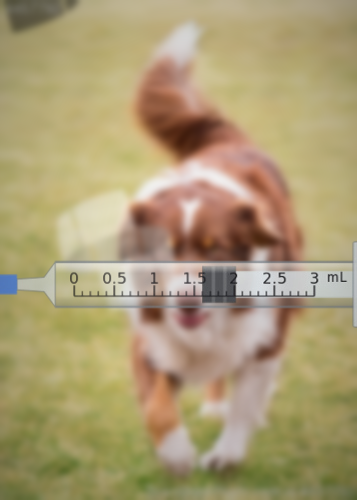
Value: 1.6,mL
